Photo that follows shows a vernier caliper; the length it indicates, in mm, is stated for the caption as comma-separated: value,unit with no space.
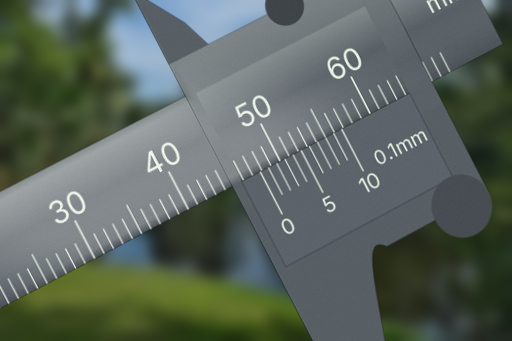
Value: 47.8,mm
